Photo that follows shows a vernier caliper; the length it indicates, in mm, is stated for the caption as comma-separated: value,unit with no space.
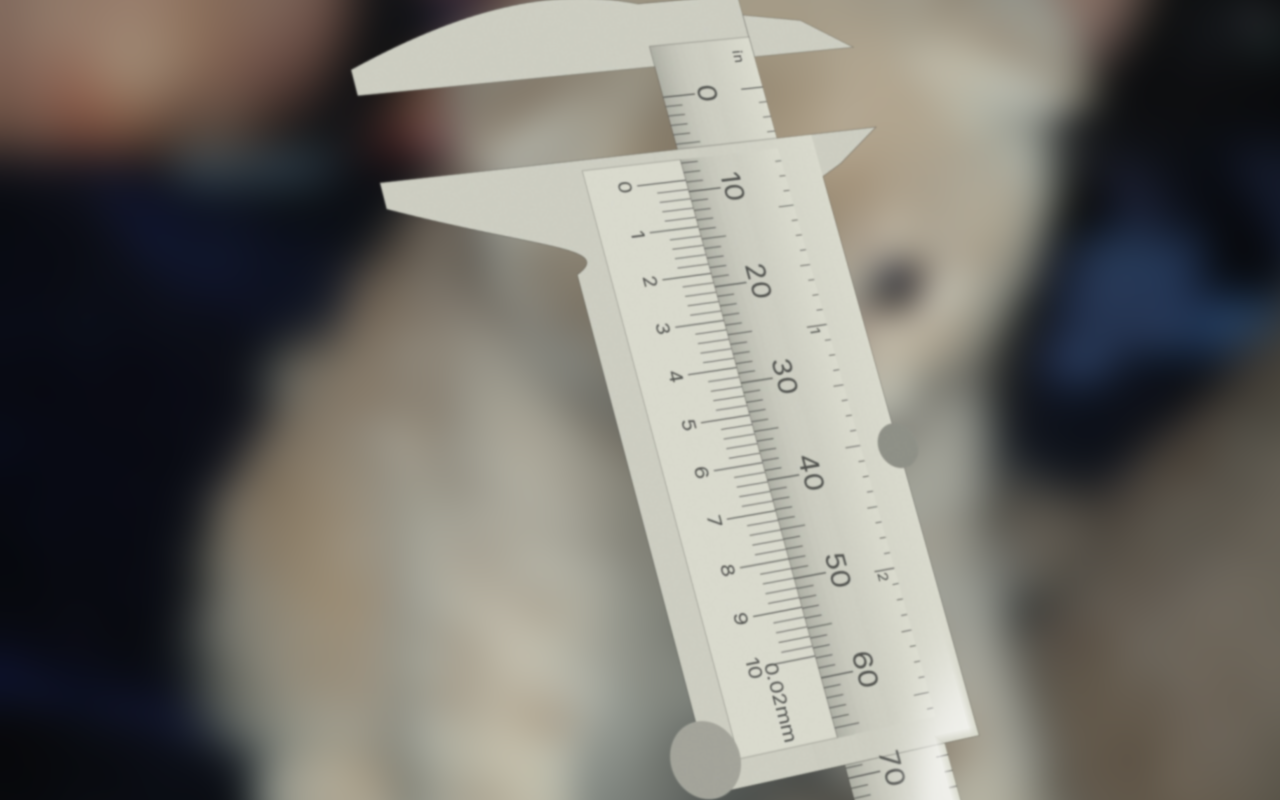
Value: 8.8,mm
